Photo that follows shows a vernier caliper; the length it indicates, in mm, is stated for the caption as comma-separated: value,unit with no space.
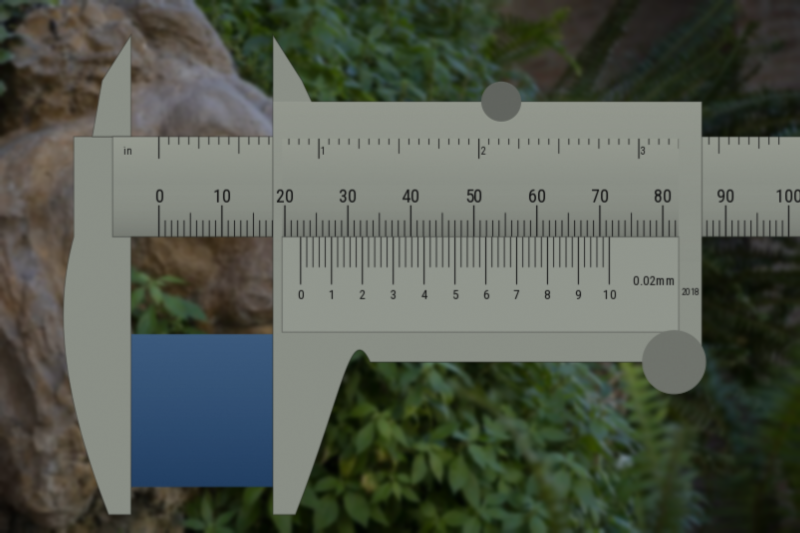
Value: 22.5,mm
